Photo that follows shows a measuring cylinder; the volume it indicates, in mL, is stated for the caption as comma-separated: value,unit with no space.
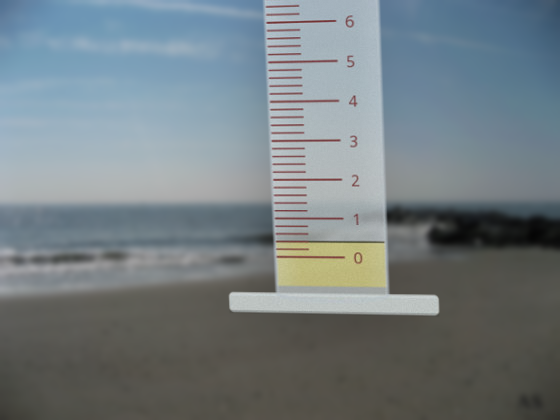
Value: 0.4,mL
